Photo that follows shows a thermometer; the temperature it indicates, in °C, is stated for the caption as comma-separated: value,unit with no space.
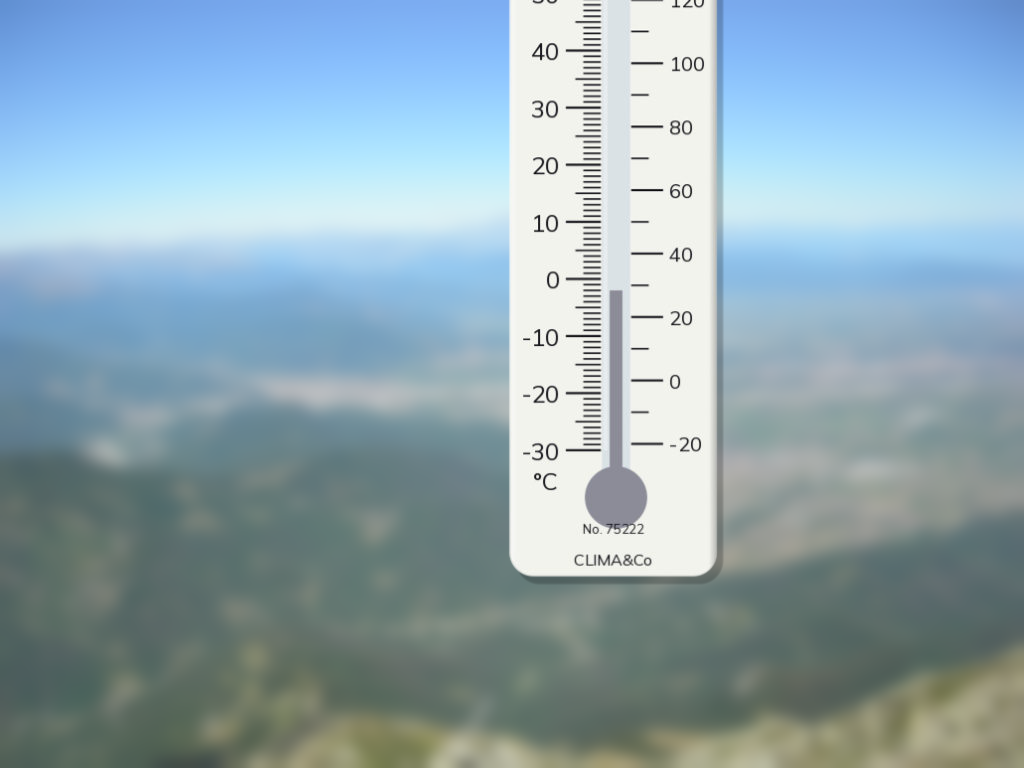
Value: -2,°C
